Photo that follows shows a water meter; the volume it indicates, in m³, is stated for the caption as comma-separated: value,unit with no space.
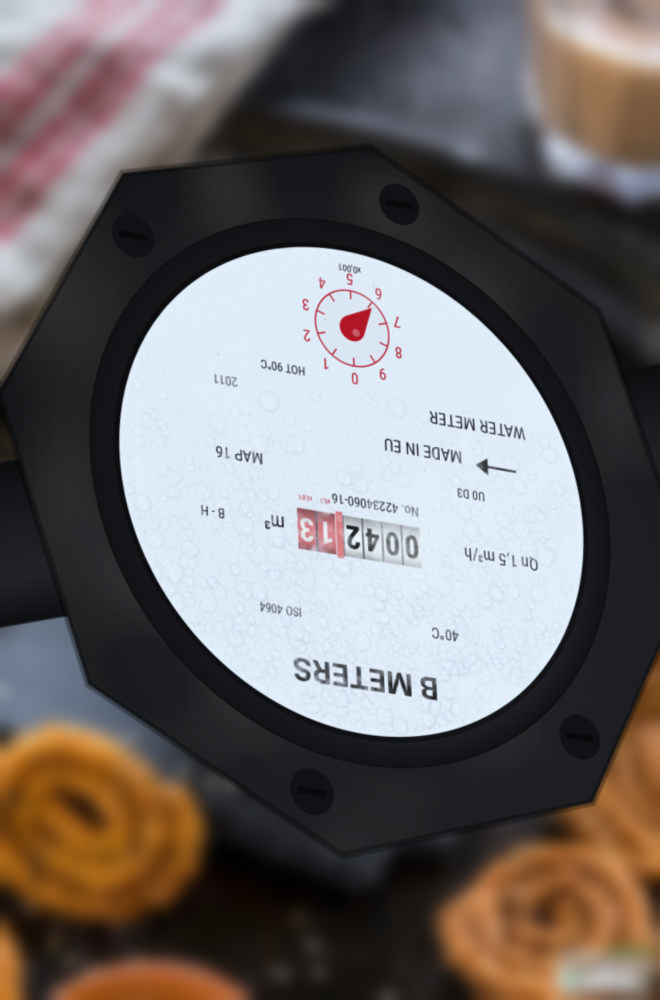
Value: 42.136,m³
